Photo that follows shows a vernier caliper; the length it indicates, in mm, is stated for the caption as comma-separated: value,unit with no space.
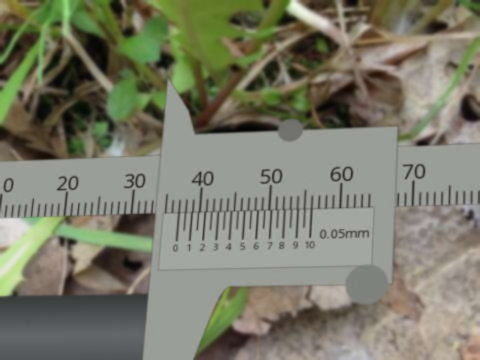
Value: 37.0,mm
